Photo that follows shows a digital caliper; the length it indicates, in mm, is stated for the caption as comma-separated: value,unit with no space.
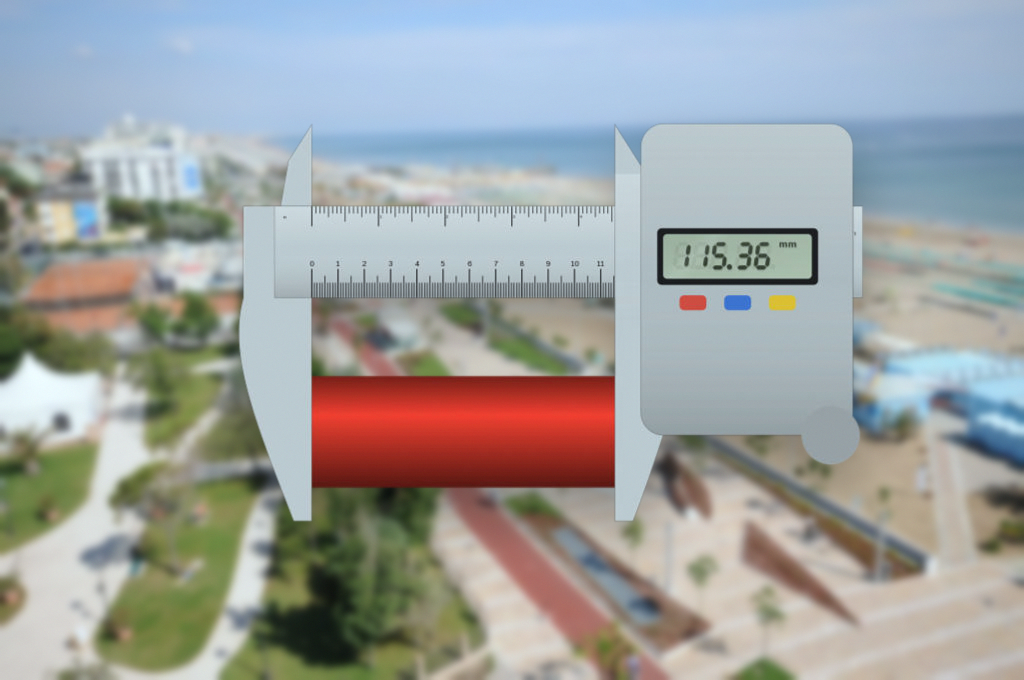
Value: 115.36,mm
